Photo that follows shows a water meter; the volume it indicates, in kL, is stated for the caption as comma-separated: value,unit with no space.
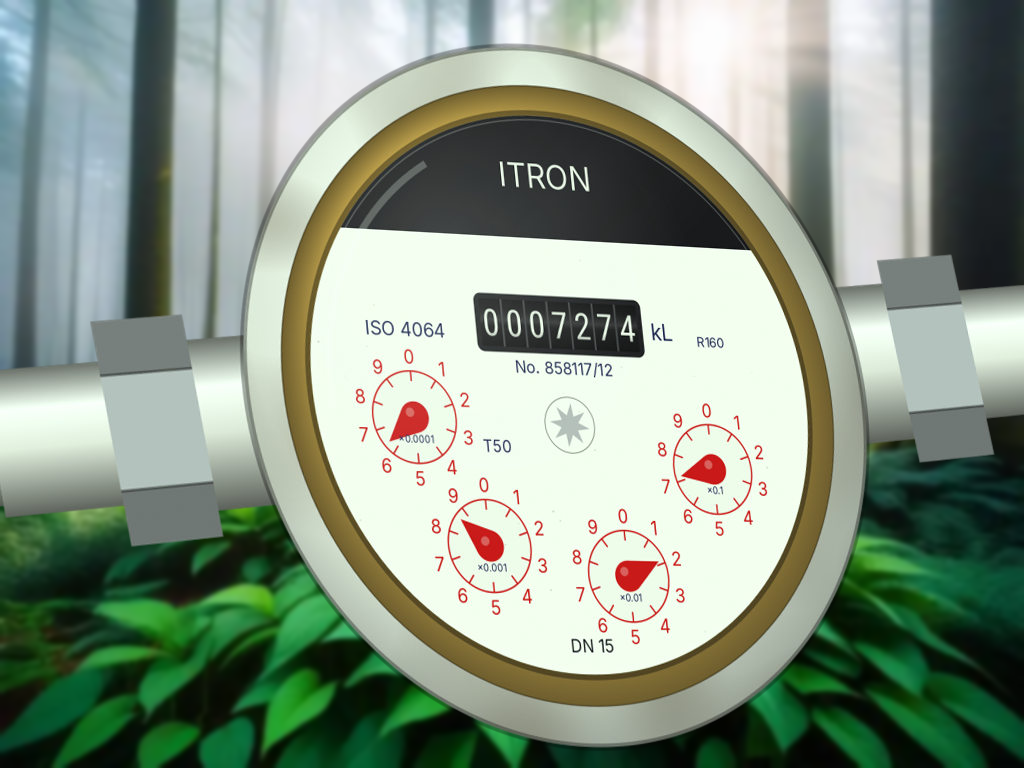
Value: 7274.7186,kL
